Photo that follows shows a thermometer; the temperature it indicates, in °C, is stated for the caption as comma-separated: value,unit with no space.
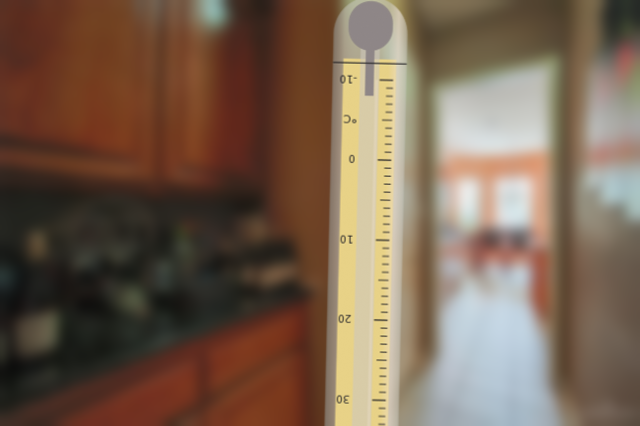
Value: -8,°C
